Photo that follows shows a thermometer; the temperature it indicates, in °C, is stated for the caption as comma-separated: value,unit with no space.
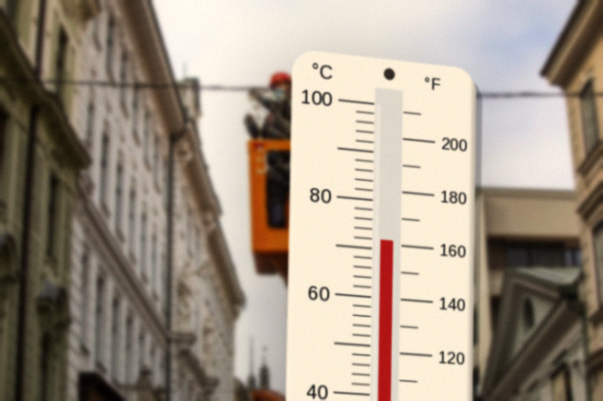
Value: 72,°C
